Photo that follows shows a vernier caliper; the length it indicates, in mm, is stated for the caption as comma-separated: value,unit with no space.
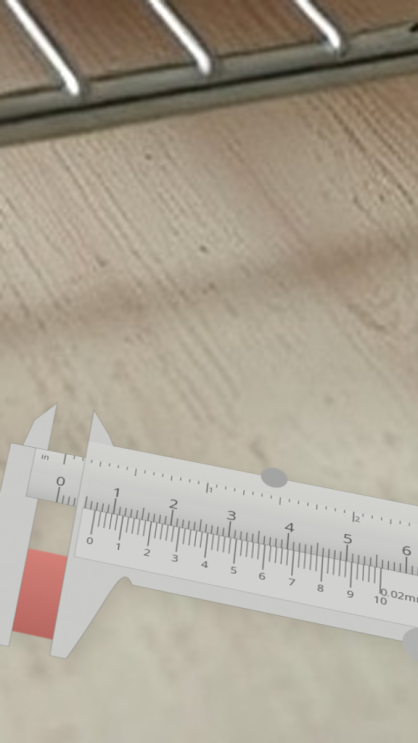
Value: 6.8,mm
